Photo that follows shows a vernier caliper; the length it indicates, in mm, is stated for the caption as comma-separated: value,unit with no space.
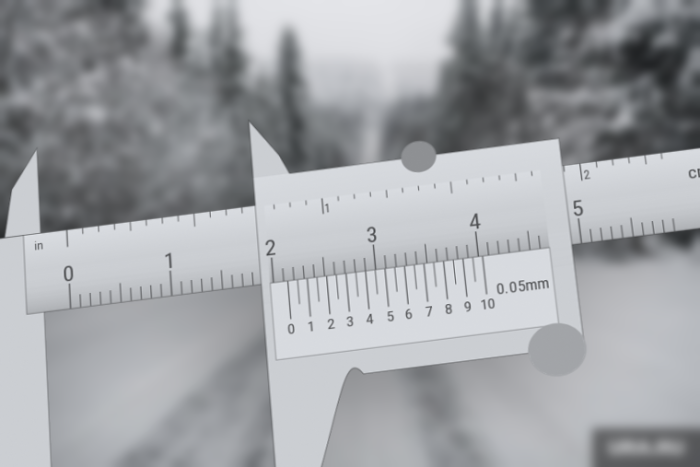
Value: 21.4,mm
